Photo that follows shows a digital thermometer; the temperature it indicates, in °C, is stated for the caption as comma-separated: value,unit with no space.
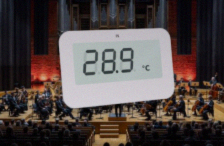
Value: 28.9,°C
